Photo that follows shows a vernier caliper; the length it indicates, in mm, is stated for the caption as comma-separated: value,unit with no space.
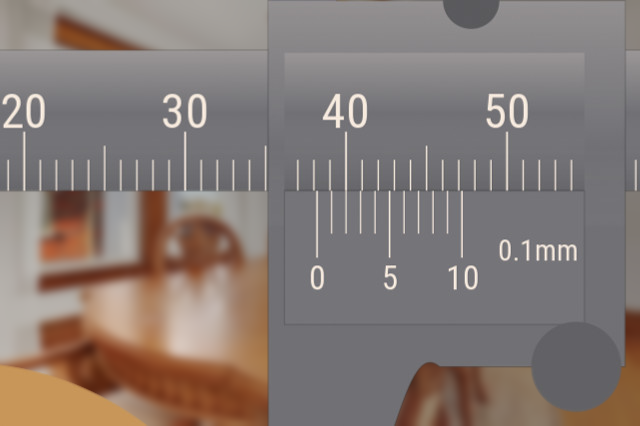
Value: 38.2,mm
